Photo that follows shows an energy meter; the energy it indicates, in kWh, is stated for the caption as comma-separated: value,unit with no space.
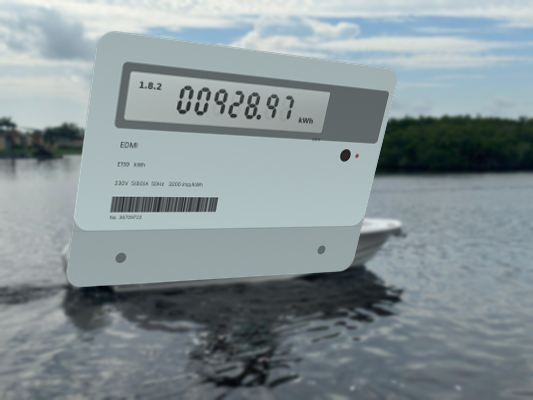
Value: 928.97,kWh
